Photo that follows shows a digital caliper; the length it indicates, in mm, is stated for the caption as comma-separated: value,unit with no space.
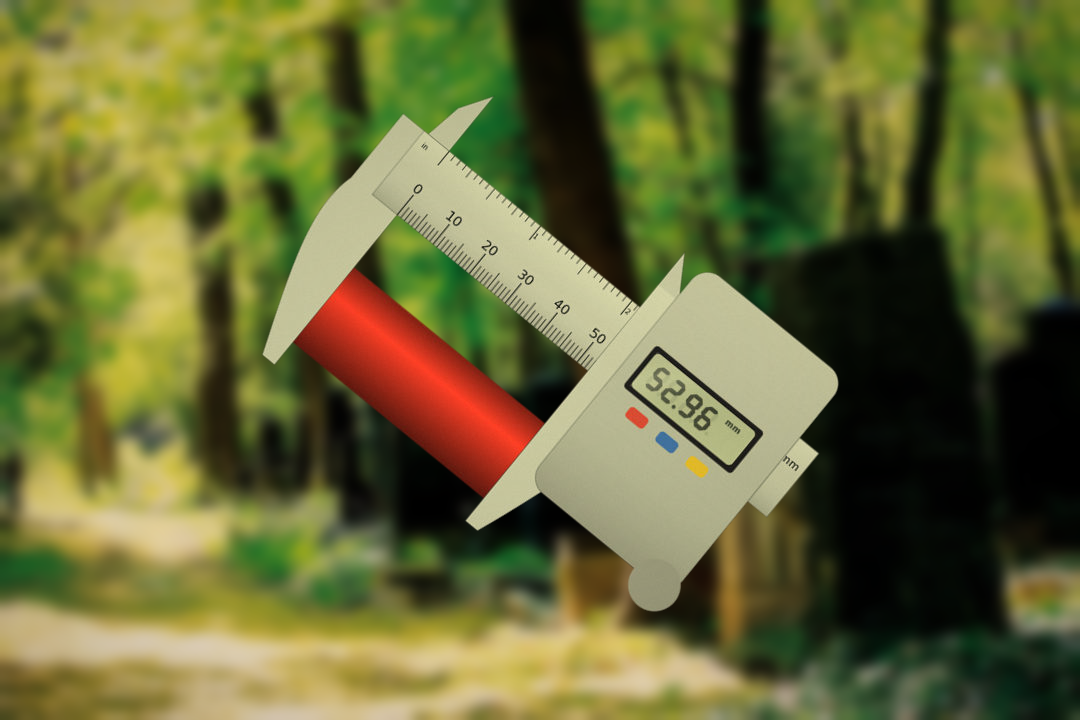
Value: 52.96,mm
